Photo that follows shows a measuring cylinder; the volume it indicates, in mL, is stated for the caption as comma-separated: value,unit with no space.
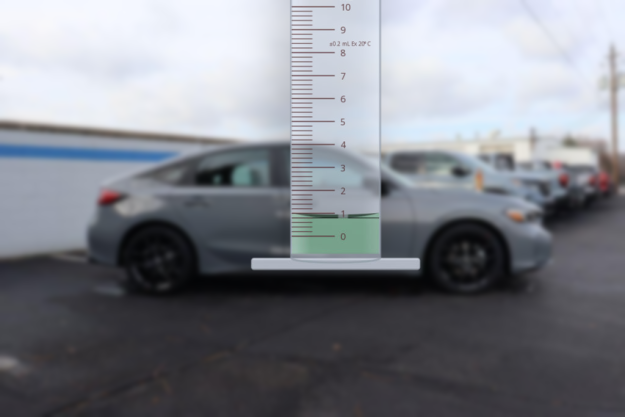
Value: 0.8,mL
